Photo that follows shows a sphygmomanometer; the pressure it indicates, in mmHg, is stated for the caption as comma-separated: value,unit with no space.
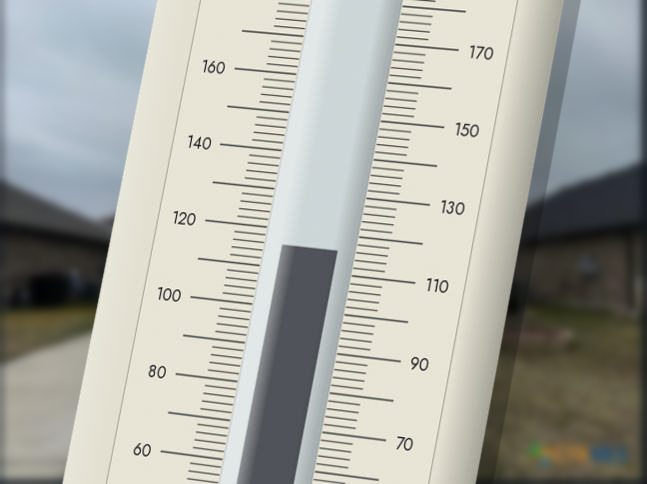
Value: 116,mmHg
